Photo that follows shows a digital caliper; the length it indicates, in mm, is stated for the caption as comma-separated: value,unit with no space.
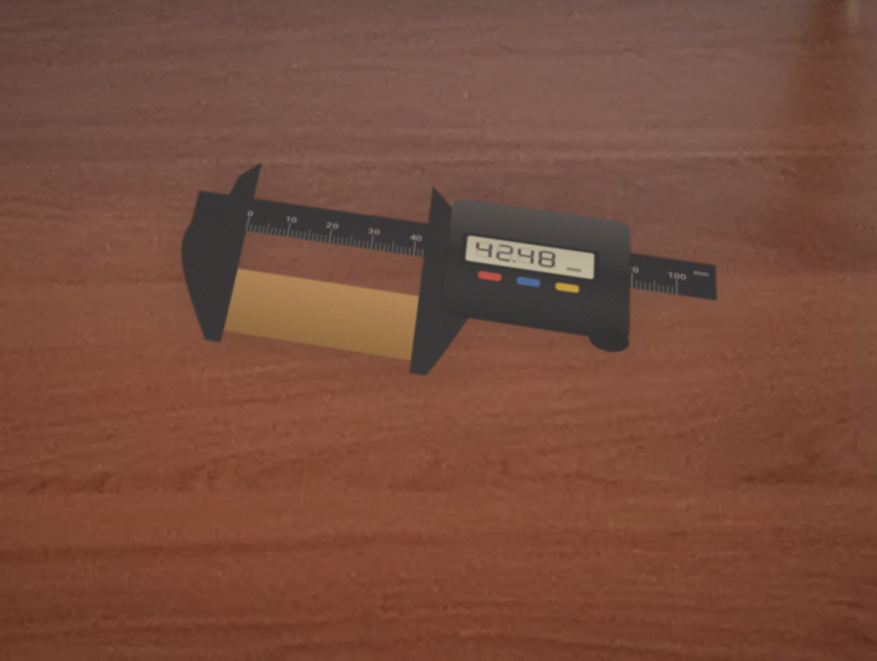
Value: 42.48,mm
